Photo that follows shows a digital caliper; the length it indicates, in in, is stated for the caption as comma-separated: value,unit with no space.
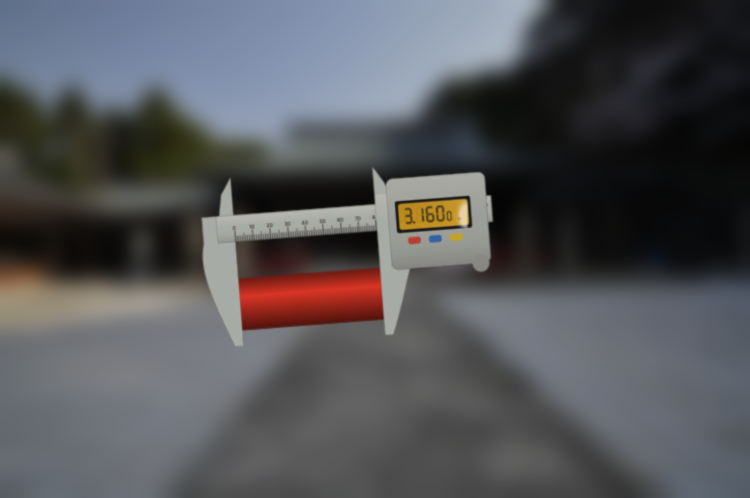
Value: 3.1600,in
